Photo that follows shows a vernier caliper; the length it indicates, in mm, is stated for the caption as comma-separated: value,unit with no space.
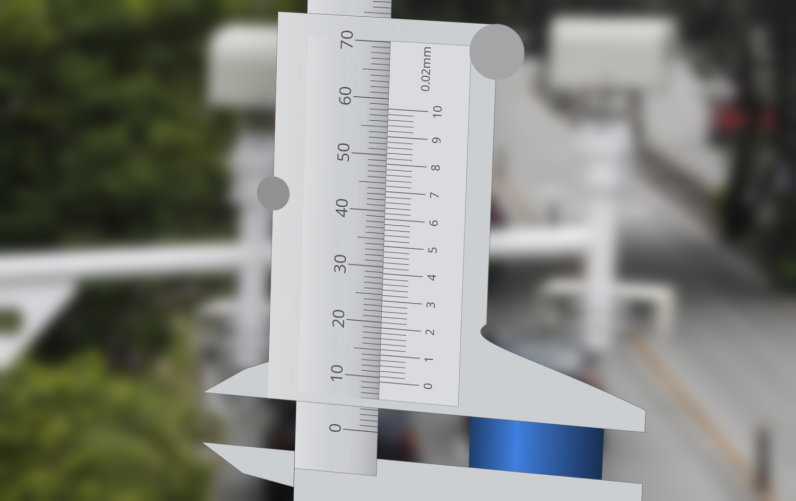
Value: 9.2,mm
